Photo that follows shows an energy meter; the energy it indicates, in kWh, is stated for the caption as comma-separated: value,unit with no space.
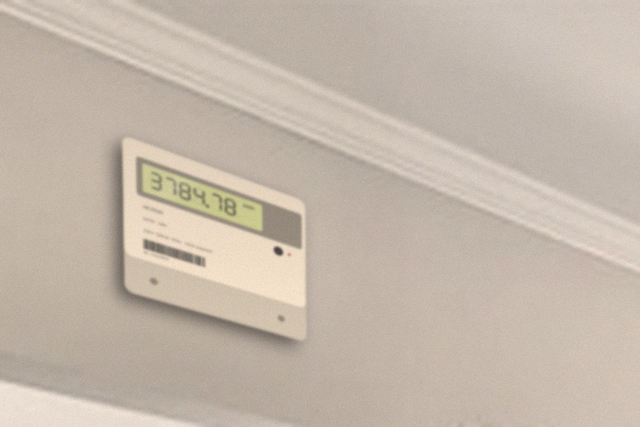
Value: 3784.78,kWh
